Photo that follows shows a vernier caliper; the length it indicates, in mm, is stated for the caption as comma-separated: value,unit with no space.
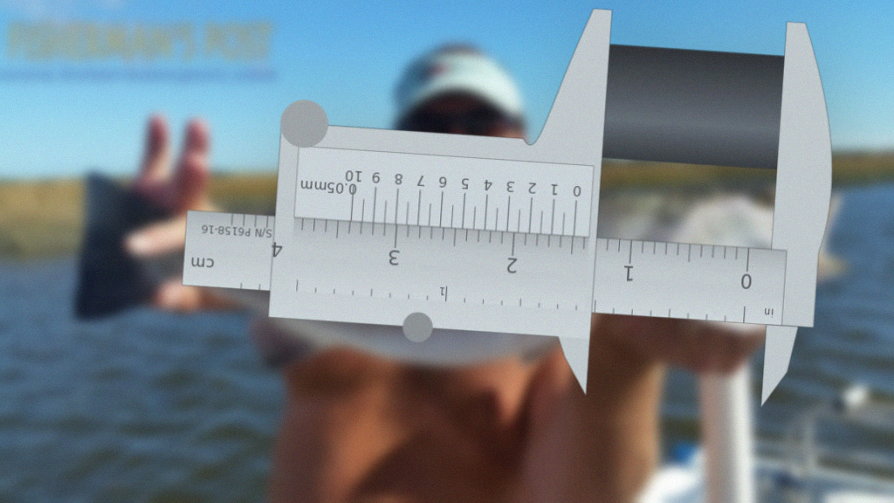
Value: 14.9,mm
